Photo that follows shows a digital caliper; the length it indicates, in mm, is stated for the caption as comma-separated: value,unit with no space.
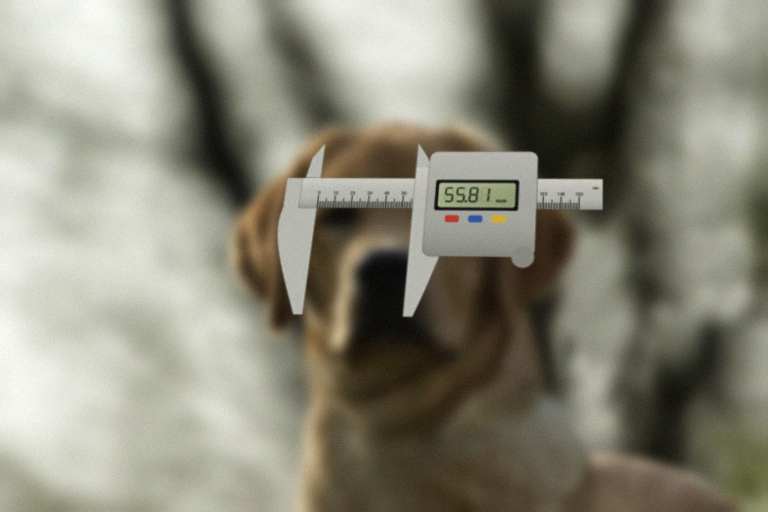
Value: 55.81,mm
